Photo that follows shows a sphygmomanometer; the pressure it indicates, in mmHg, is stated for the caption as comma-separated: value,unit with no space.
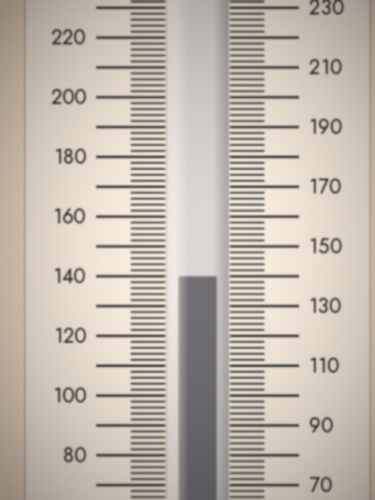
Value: 140,mmHg
